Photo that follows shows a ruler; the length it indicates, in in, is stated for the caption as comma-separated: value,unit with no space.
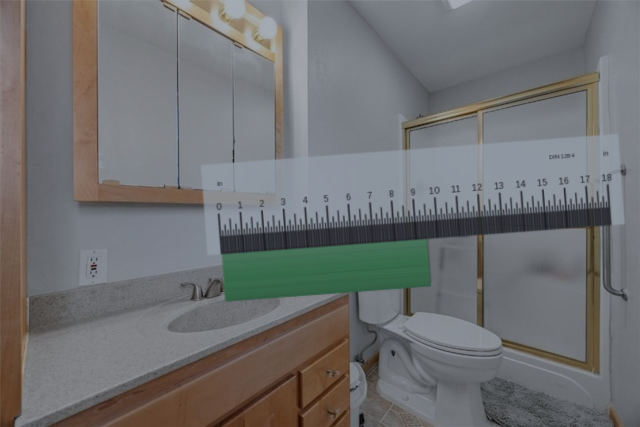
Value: 9.5,in
